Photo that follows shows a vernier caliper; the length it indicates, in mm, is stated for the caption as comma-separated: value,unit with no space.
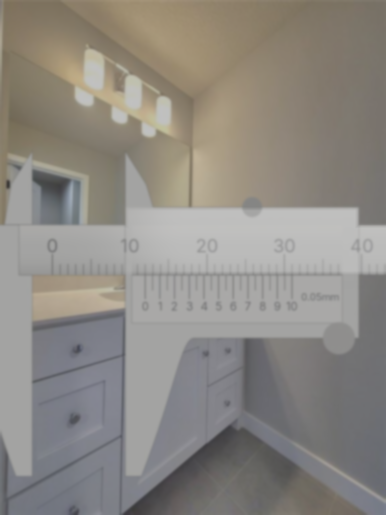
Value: 12.0,mm
